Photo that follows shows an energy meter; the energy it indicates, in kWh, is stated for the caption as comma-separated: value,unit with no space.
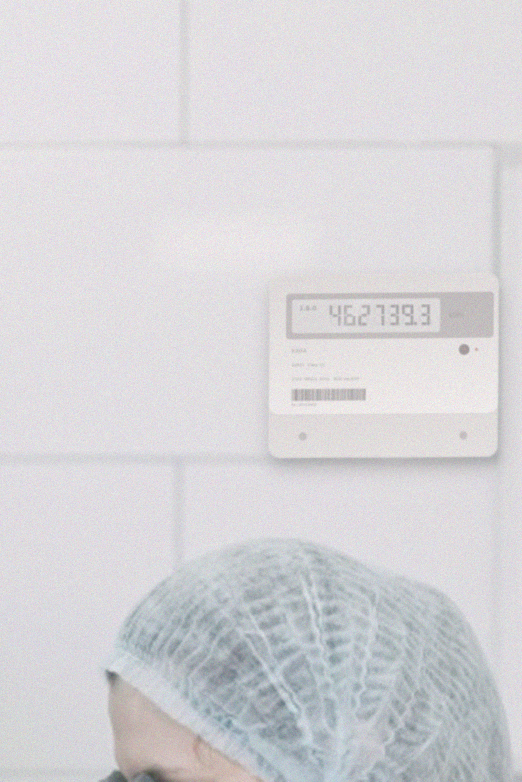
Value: 462739.3,kWh
